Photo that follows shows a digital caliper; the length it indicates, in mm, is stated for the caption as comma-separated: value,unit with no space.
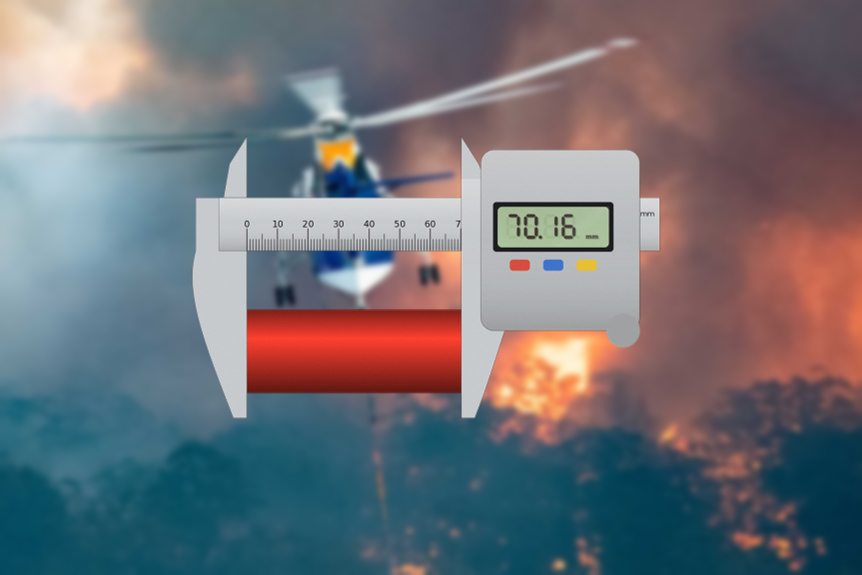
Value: 70.16,mm
